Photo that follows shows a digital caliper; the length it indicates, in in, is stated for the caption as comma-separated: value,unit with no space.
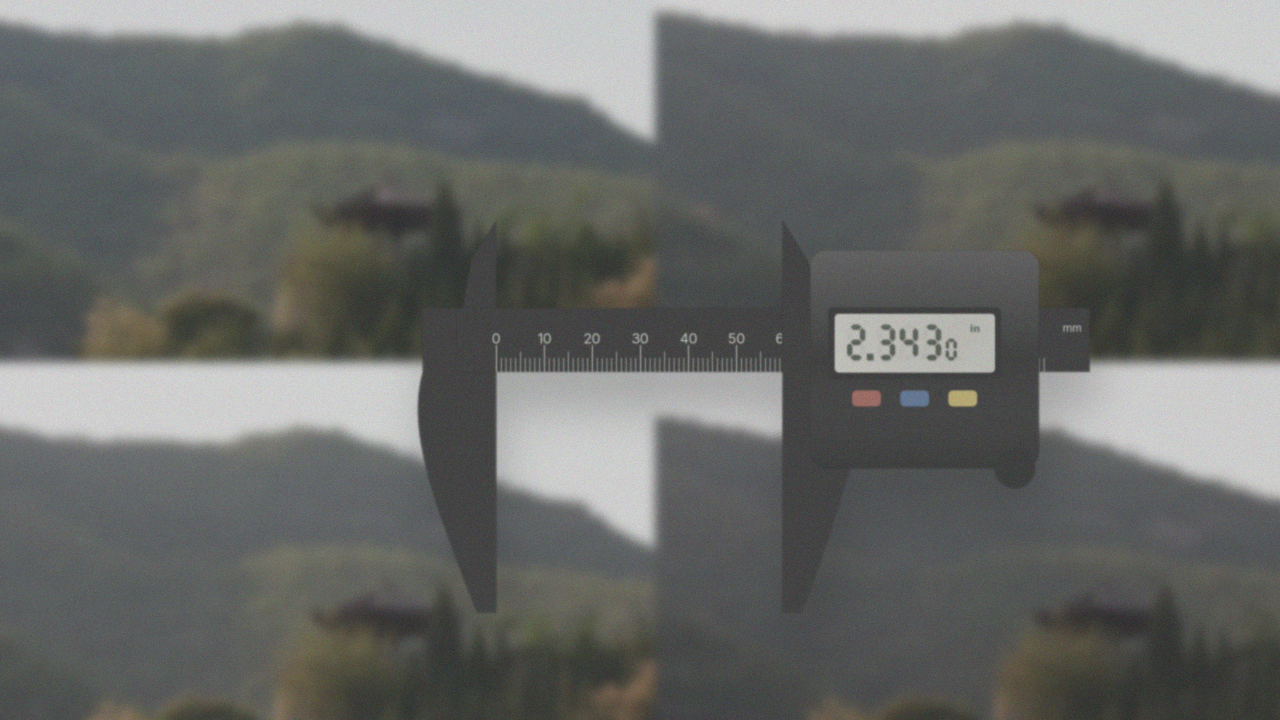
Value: 2.3430,in
